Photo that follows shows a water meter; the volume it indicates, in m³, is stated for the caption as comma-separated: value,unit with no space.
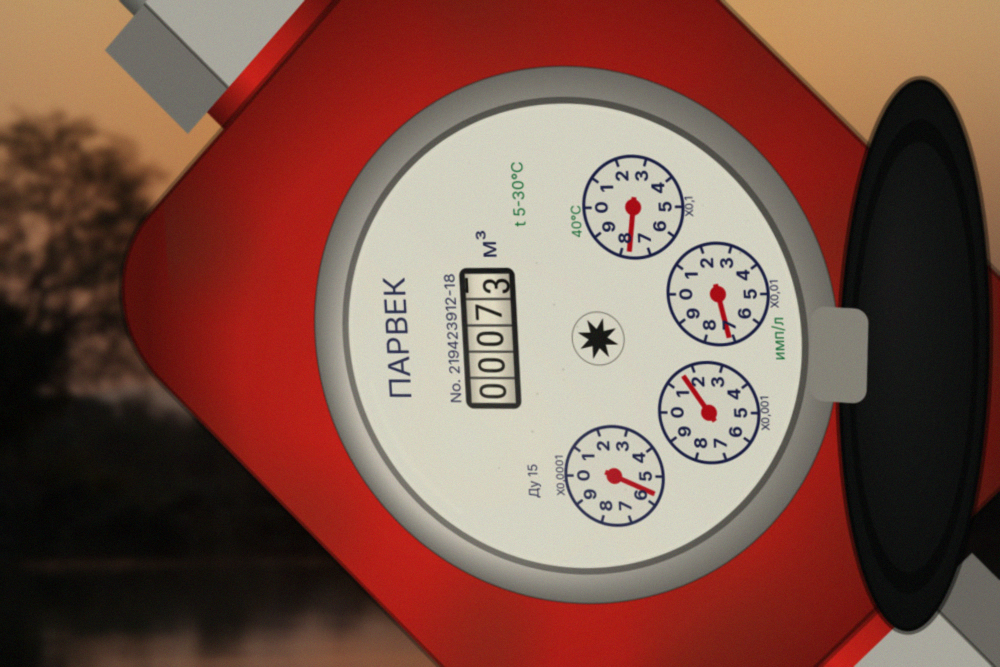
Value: 72.7715,m³
